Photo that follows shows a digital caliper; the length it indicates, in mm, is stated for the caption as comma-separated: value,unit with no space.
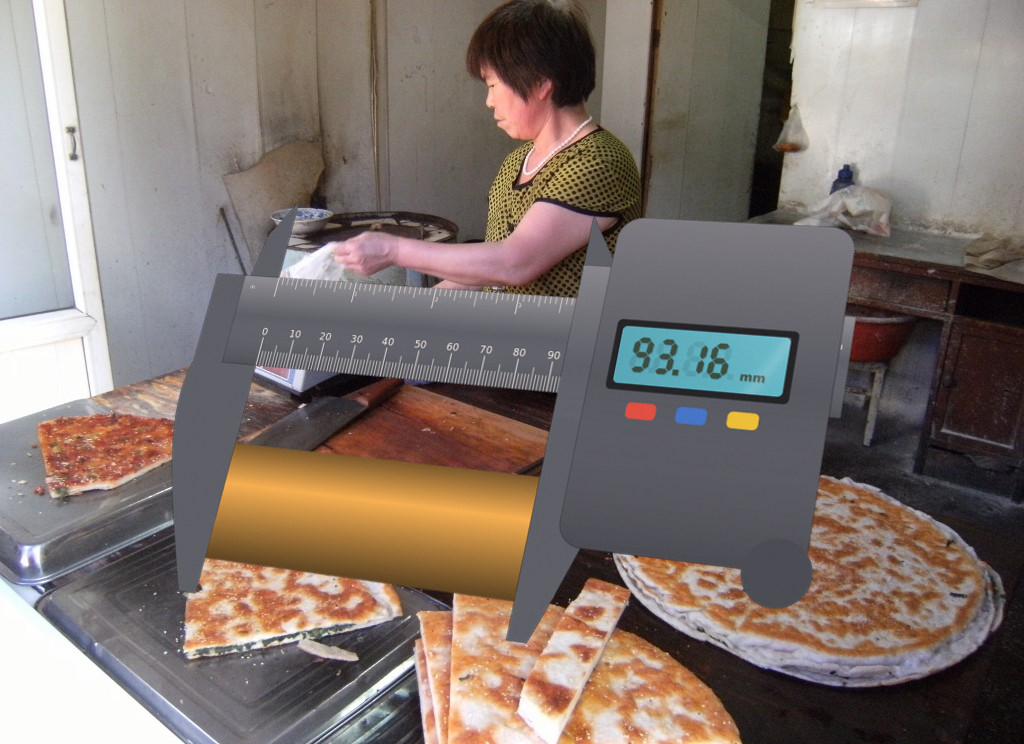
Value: 93.16,mm
